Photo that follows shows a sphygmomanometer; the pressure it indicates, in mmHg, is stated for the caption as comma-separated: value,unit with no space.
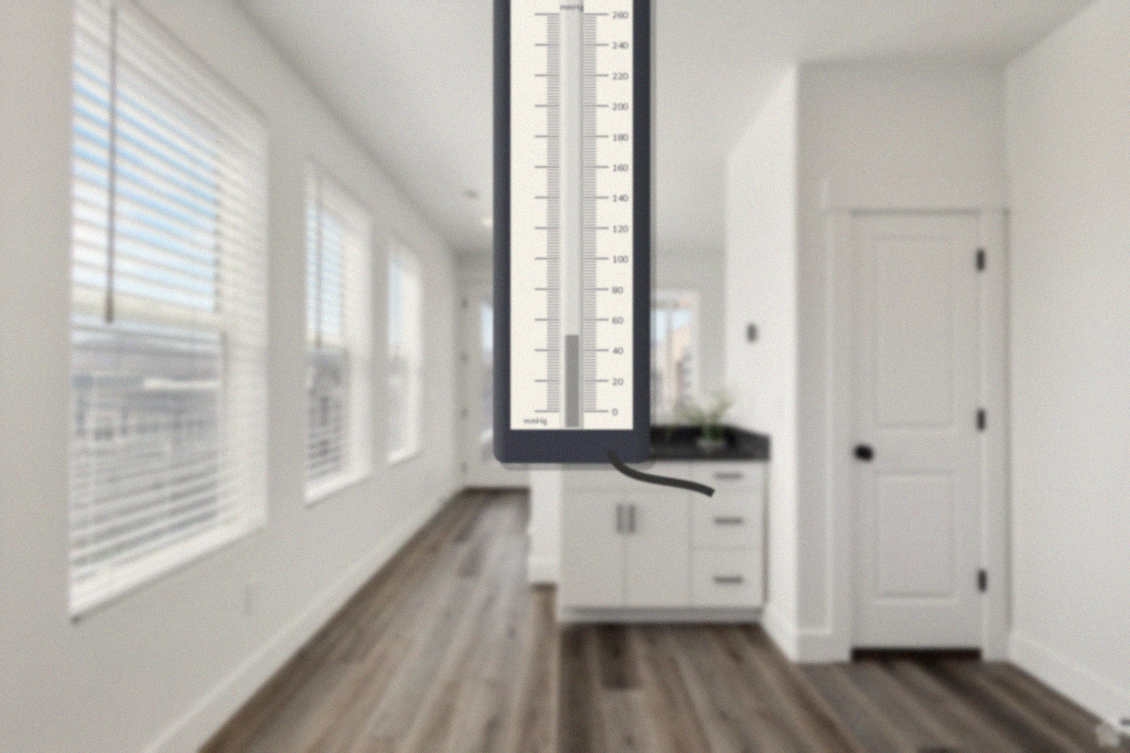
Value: 50,mmHg
